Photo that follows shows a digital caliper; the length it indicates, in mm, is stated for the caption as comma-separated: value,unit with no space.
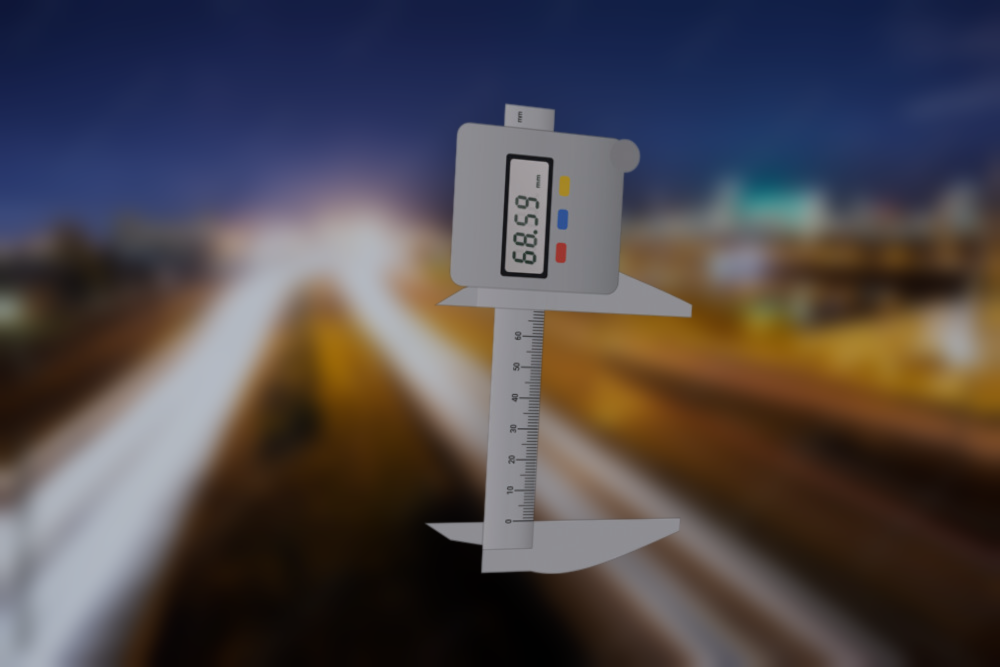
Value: 68.59,mm
